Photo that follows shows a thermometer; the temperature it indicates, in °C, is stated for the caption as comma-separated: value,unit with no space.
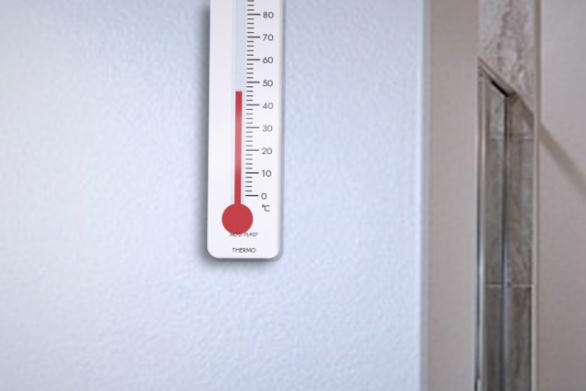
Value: 46,°C
